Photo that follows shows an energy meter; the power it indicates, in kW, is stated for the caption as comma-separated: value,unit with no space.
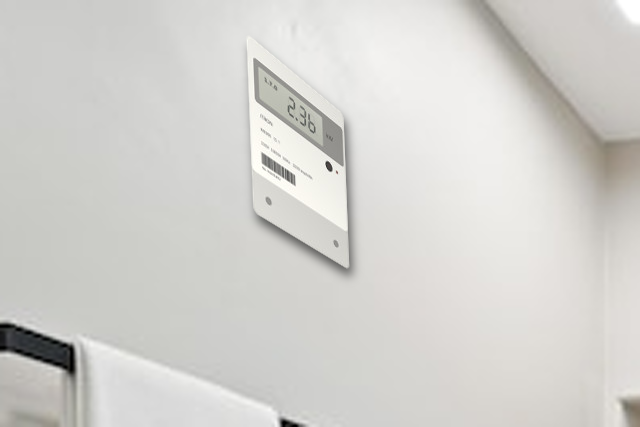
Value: 2.36,kW
